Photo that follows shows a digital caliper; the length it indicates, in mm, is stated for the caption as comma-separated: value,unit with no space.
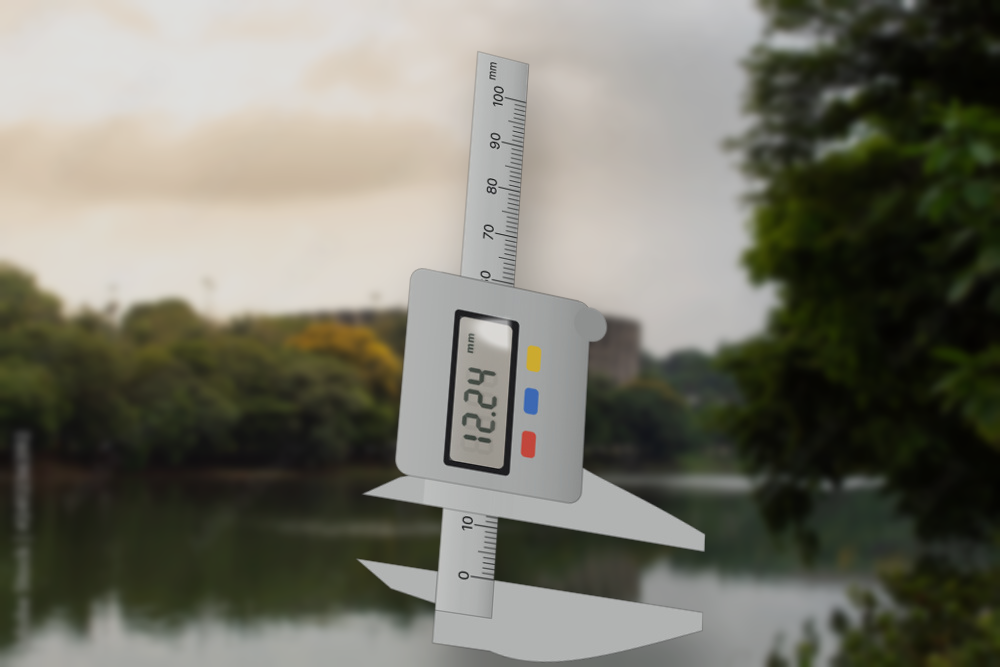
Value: 12.24,mm
